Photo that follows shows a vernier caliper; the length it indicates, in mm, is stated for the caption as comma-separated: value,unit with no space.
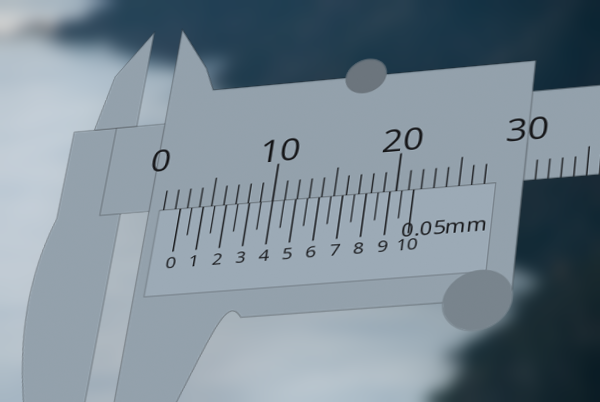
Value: 2.4,mm
